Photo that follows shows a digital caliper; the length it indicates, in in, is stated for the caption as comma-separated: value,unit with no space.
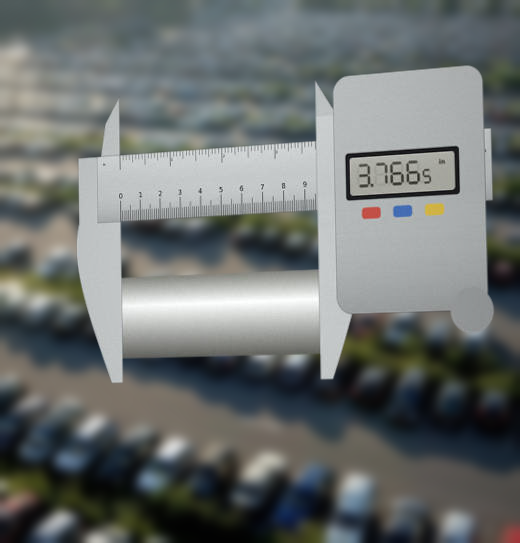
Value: 3.7665,in
